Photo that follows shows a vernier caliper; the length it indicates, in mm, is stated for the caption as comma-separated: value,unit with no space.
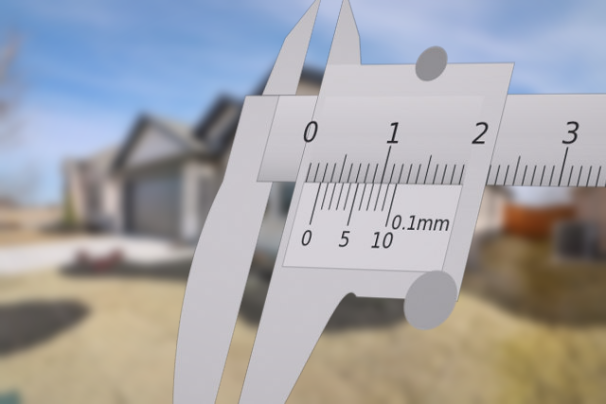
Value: 2.8,mm
